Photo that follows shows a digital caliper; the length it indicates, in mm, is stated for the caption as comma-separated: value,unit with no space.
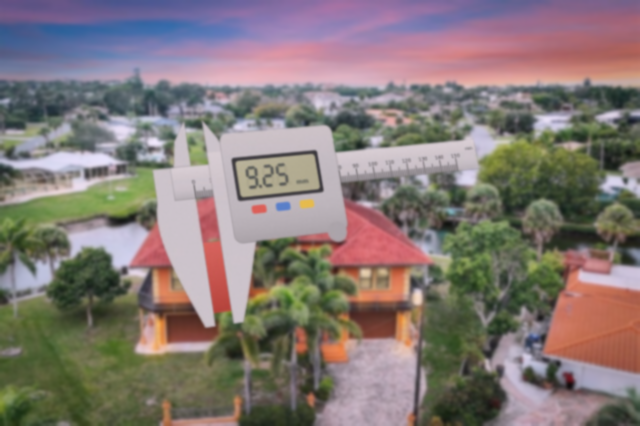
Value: 9.25,mm
